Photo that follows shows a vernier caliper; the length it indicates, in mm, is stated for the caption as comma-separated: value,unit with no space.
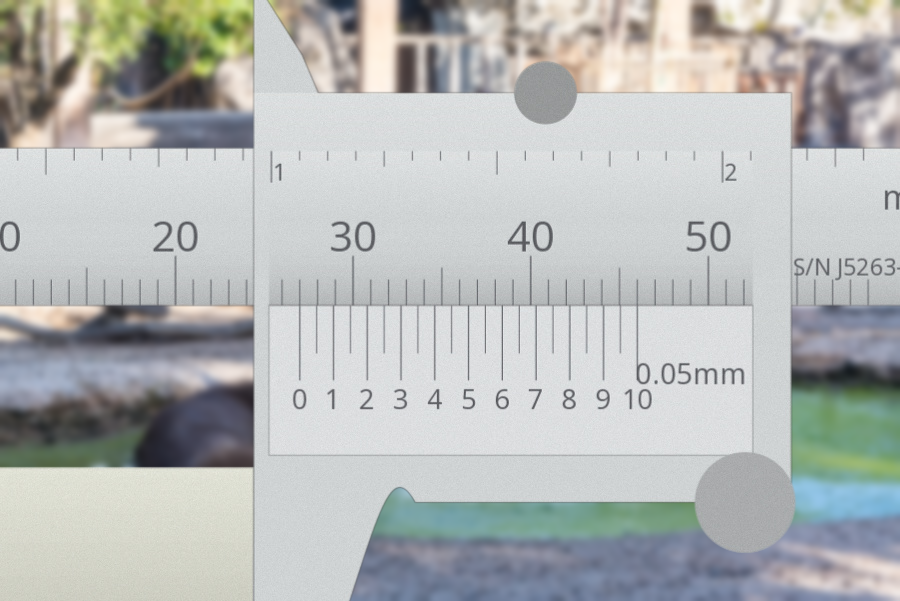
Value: 27.0,mm
